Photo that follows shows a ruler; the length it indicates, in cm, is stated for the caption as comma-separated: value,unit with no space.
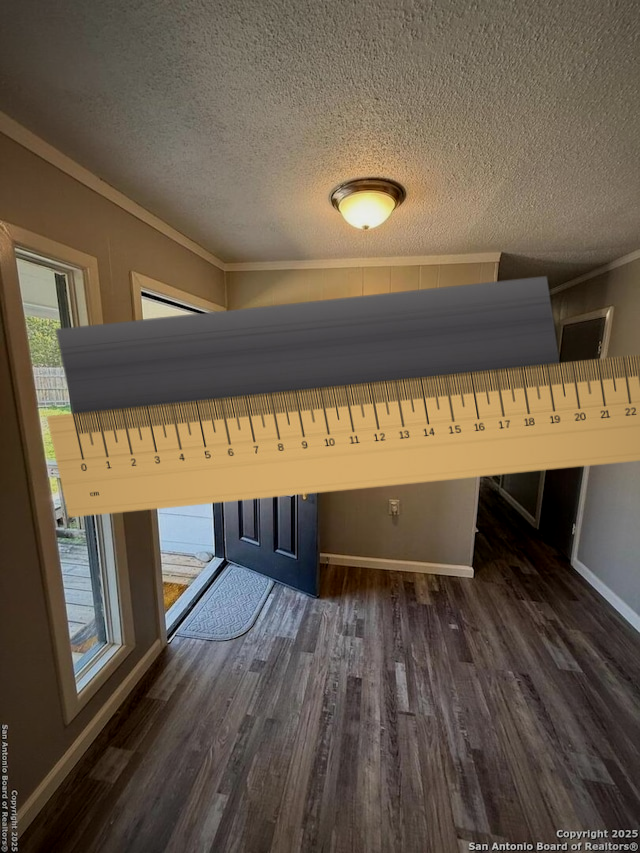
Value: 19.5,cm
